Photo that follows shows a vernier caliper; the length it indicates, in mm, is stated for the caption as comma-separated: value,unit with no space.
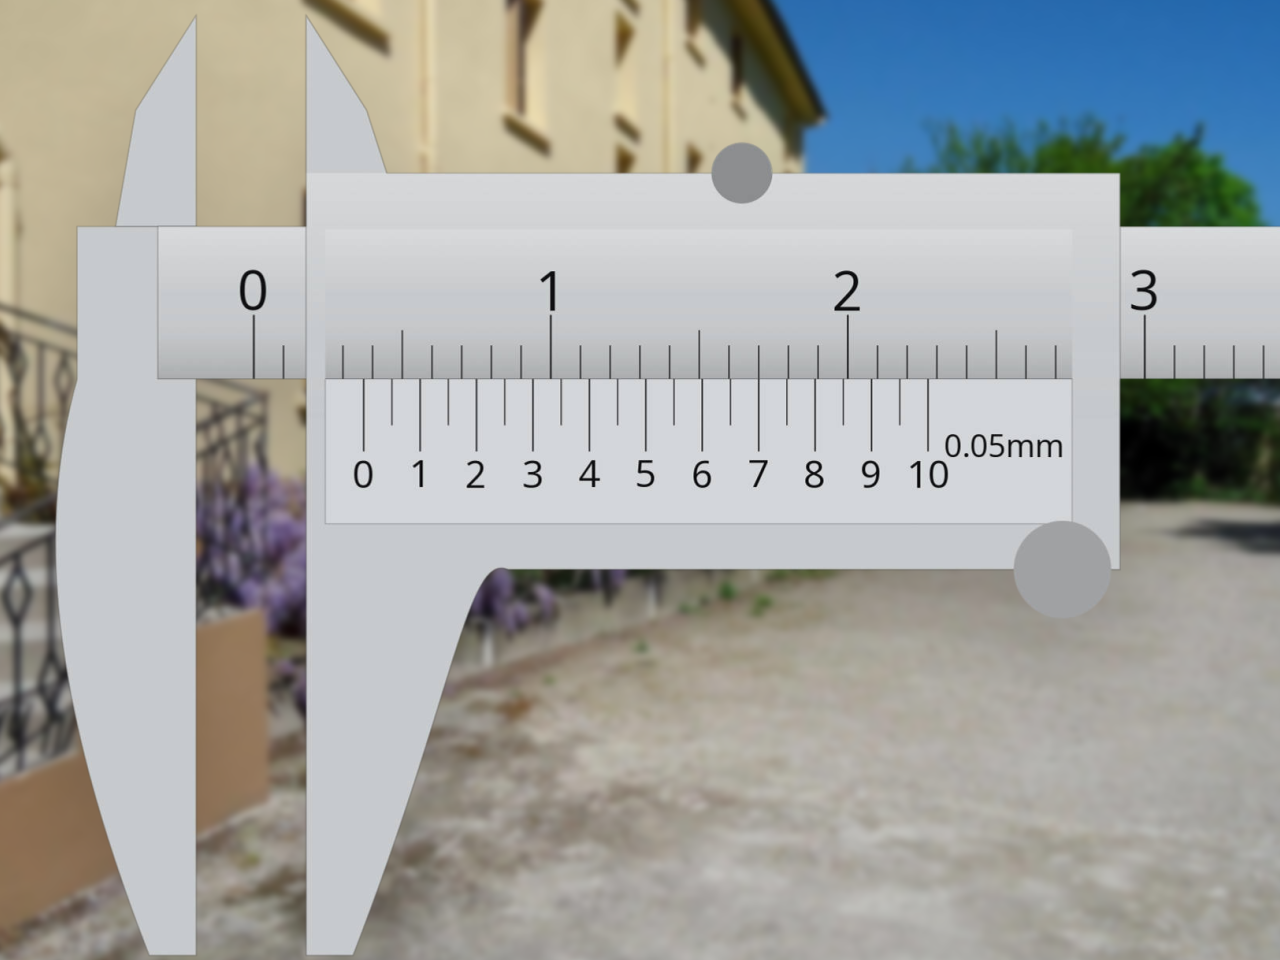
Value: 3.70,mm
